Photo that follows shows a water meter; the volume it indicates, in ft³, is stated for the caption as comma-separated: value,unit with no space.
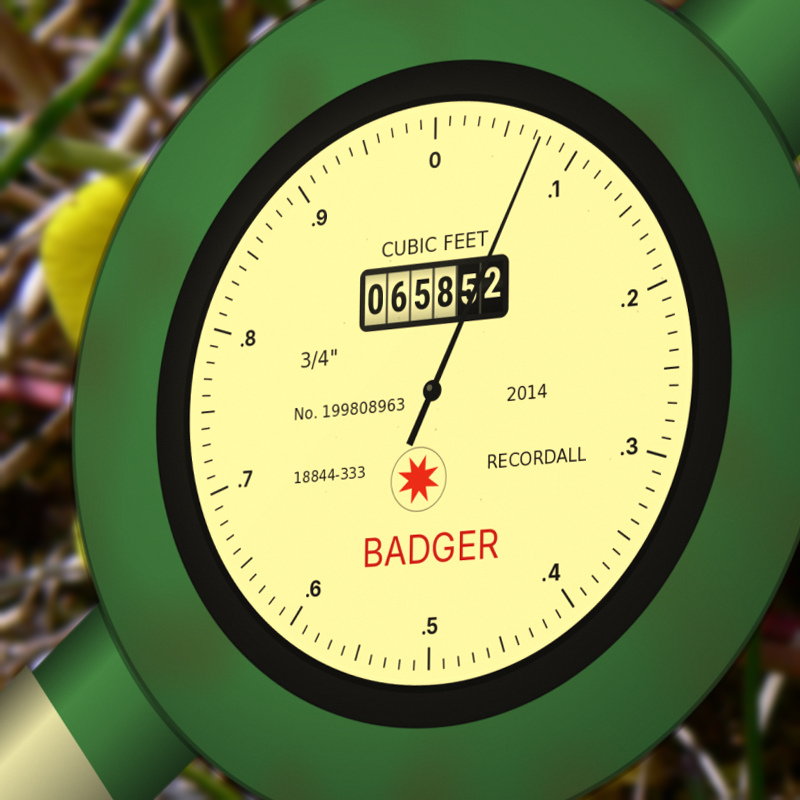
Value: 65852.07,ft³
